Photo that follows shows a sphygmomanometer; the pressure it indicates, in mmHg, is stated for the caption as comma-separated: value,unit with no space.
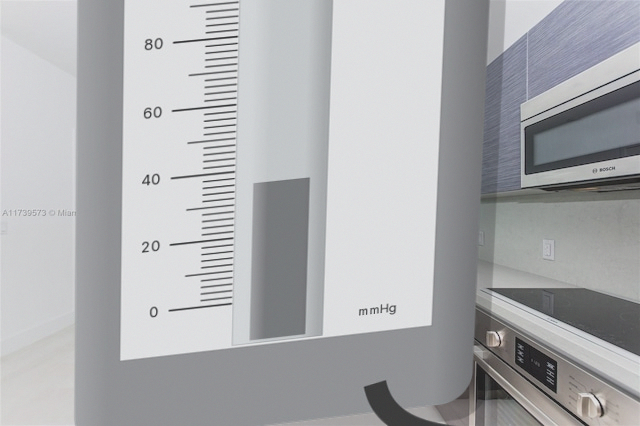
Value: 36,mmHg
